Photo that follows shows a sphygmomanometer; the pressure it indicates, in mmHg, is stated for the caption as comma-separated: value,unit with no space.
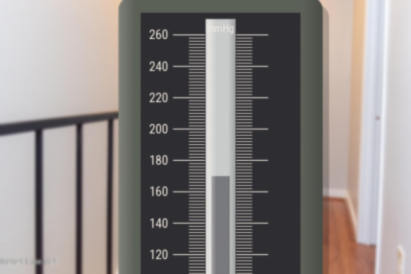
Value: 170,mmHg
